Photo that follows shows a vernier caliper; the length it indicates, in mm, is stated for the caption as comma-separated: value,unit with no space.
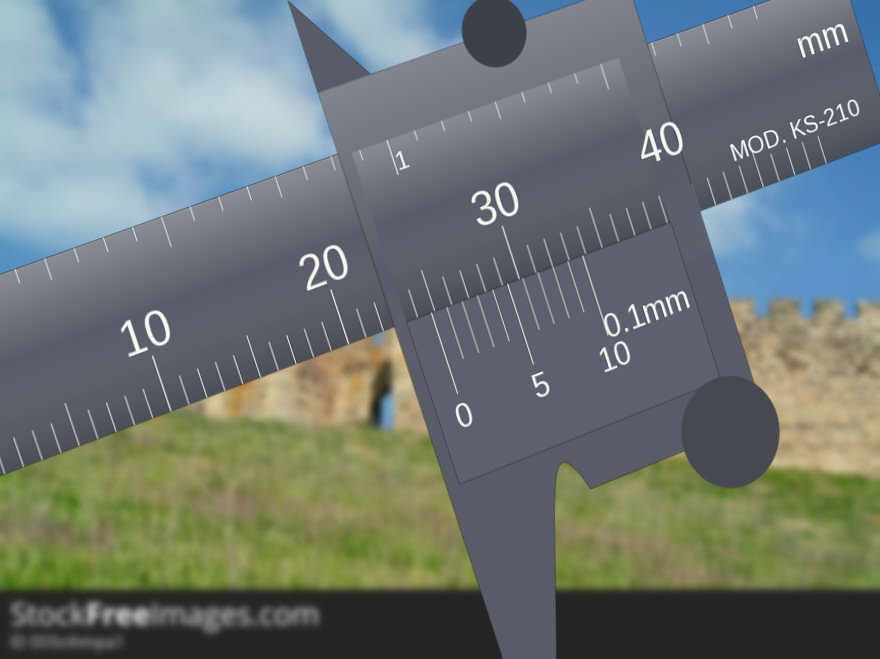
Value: 24.8,mm
